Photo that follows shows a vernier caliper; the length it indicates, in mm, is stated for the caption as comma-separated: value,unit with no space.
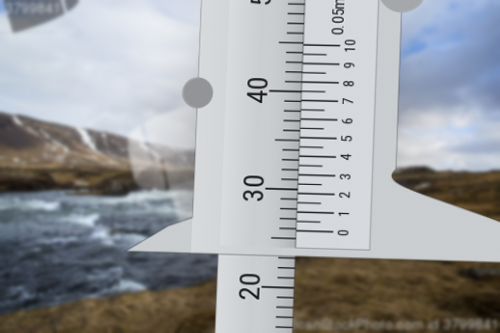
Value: 25.8,mm
